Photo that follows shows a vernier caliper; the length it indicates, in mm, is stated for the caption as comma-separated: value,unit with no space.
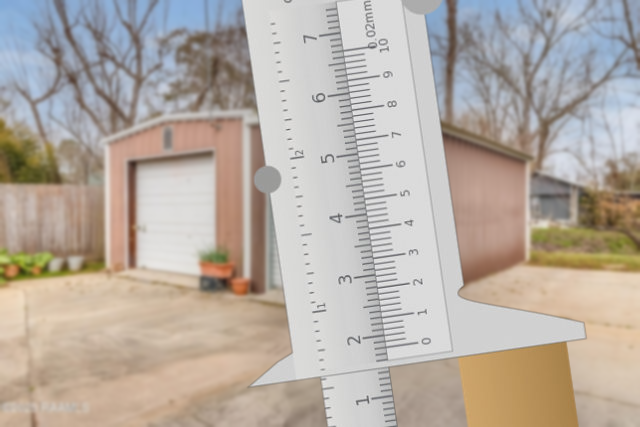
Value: 18.0,mm
